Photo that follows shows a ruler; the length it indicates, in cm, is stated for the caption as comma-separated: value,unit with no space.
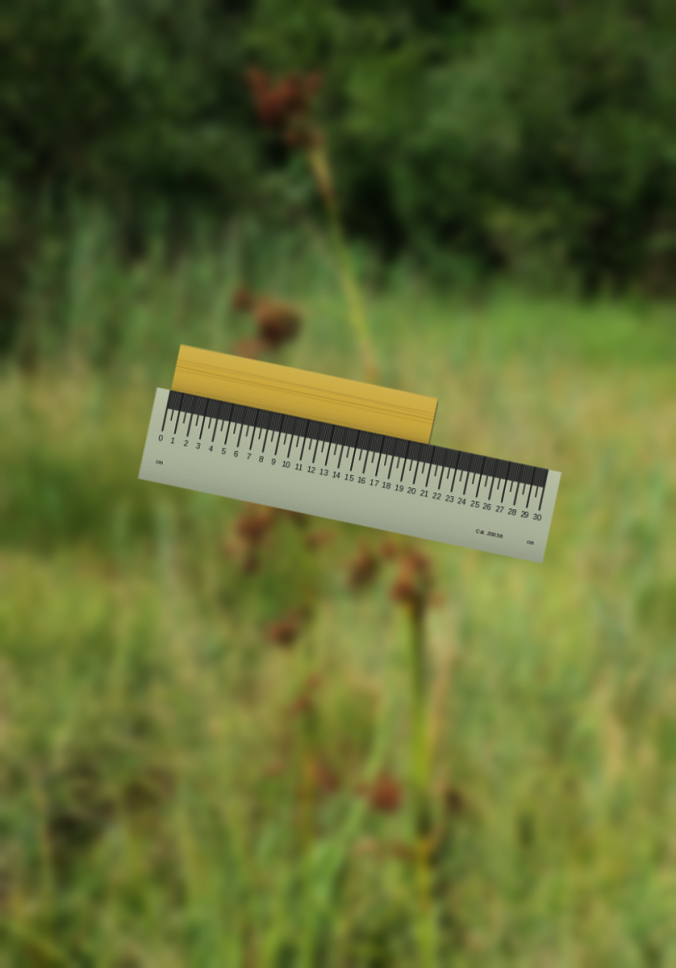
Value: 20.5,cm
